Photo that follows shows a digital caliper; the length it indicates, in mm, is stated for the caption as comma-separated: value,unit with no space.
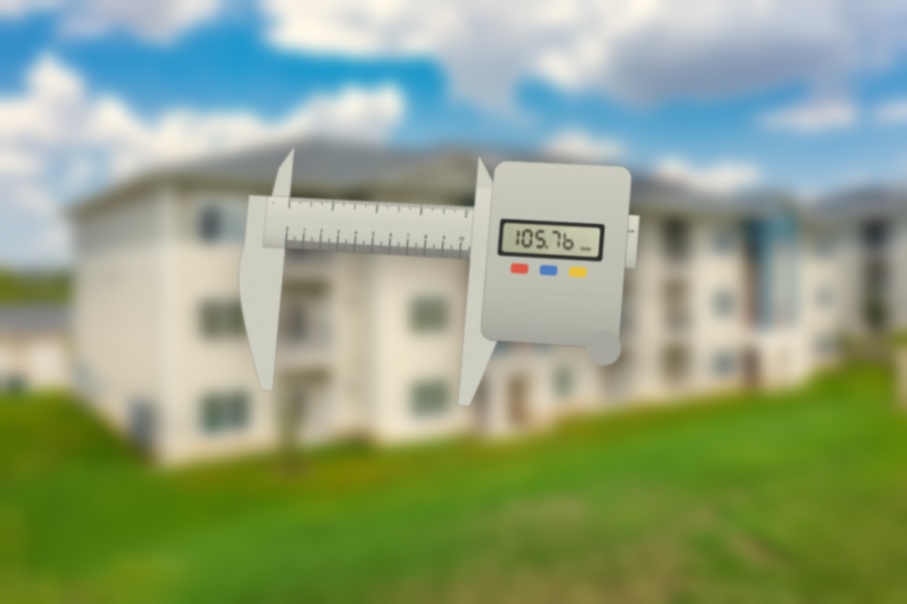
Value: 105.76,mm
